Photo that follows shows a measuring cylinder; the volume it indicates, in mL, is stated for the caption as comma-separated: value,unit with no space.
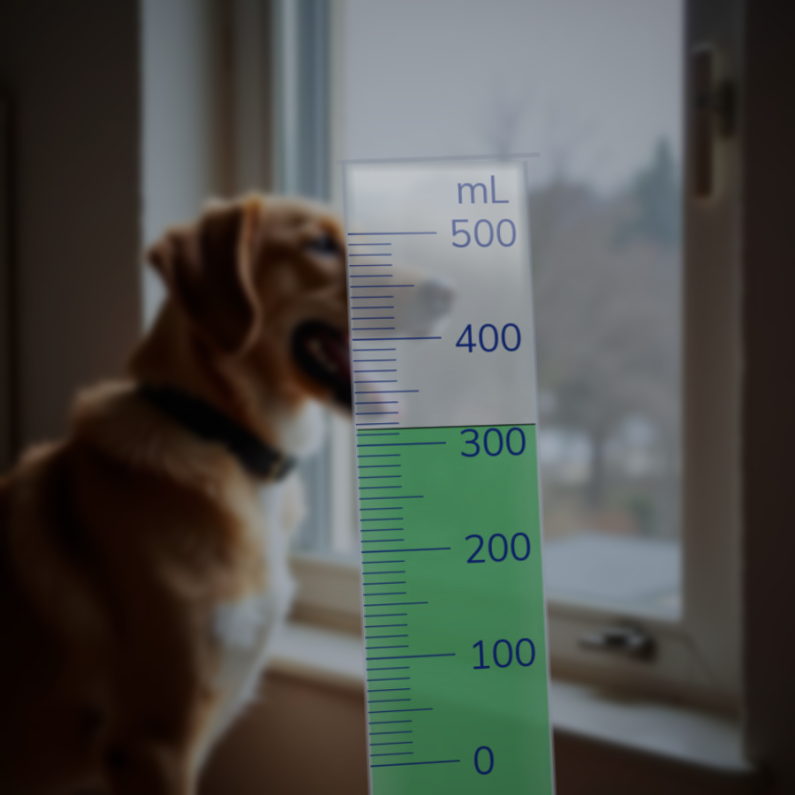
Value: 315,mL
